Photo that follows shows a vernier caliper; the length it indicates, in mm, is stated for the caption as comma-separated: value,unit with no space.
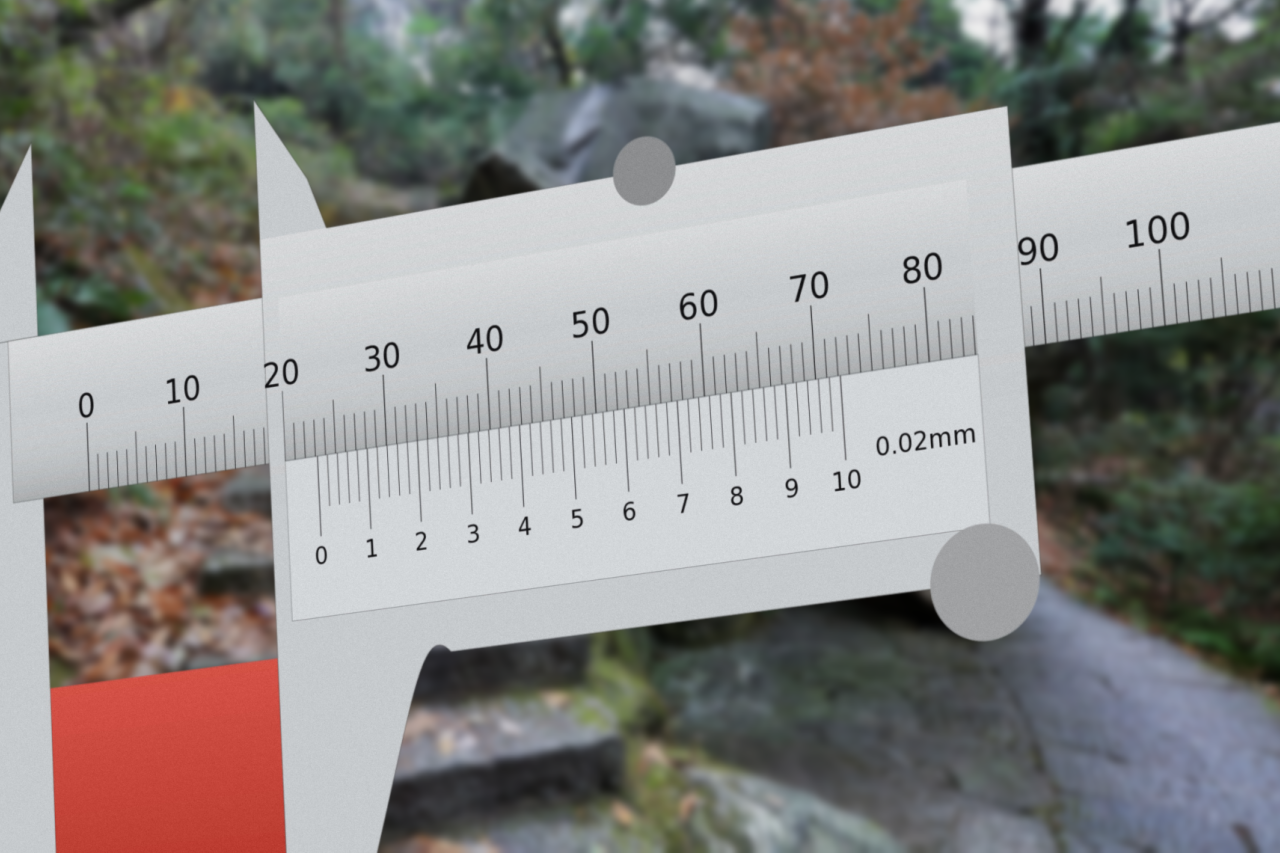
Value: 23.2,mm
